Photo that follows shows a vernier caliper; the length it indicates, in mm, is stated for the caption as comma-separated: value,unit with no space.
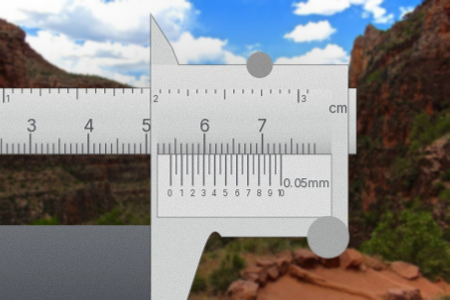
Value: 54.2,mm
